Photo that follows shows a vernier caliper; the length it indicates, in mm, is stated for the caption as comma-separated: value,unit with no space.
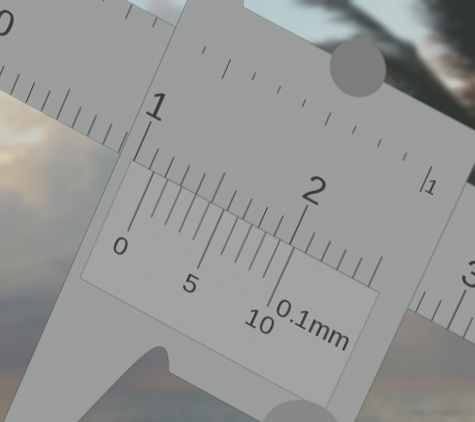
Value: 11.3,mm
